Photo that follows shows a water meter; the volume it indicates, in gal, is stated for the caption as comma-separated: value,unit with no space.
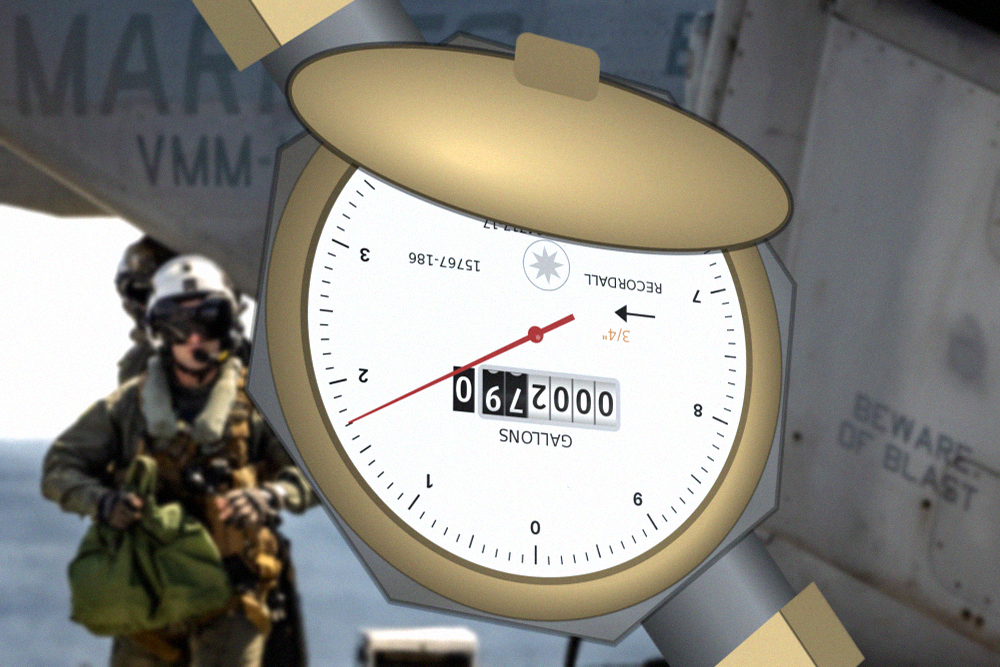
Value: 2791.7,gal
